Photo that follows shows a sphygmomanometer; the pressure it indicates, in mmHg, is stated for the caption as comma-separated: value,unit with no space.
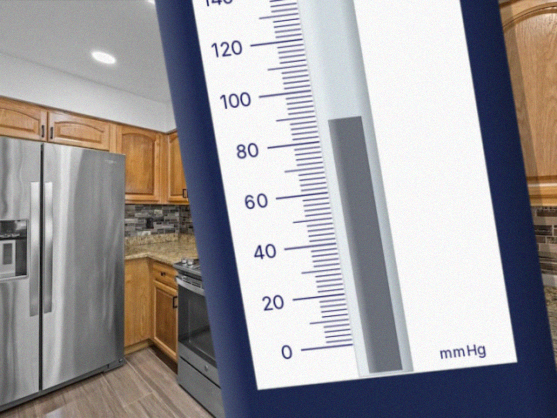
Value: 88,mmHg
